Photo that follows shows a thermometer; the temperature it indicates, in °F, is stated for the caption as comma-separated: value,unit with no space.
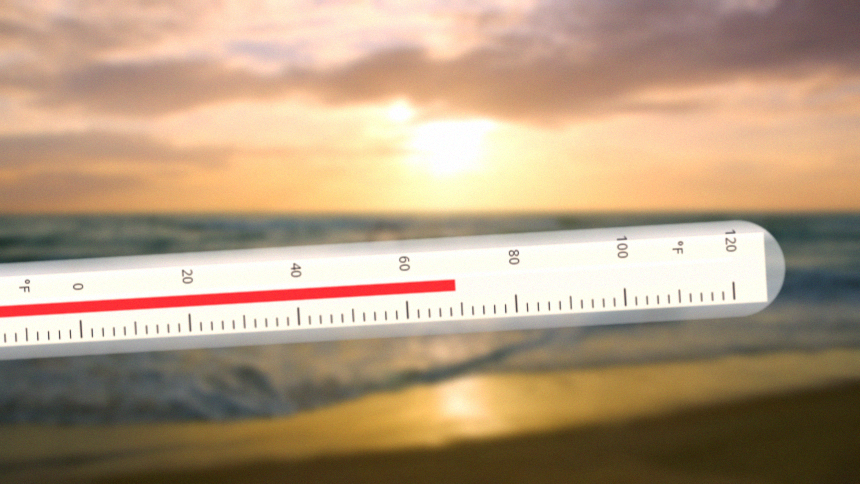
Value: 69,°F
